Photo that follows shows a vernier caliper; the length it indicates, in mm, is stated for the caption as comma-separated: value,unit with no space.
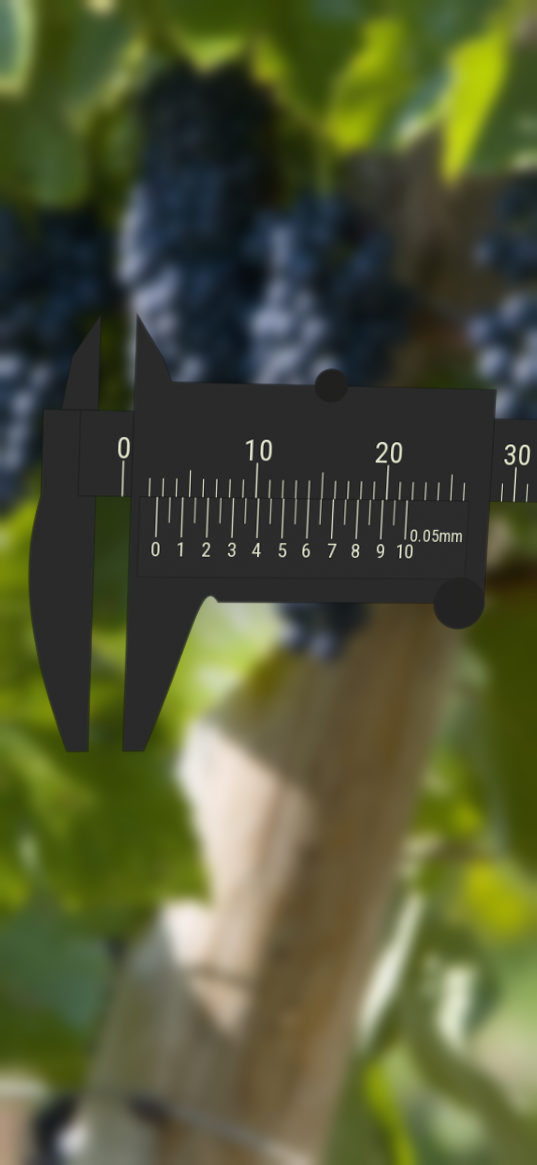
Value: 2.6,mm
